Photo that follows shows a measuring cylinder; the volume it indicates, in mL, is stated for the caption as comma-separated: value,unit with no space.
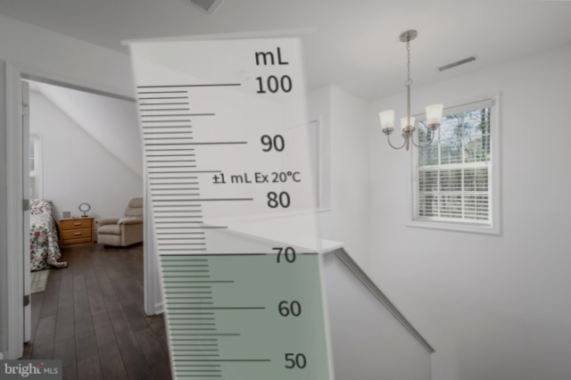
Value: 70,mL
